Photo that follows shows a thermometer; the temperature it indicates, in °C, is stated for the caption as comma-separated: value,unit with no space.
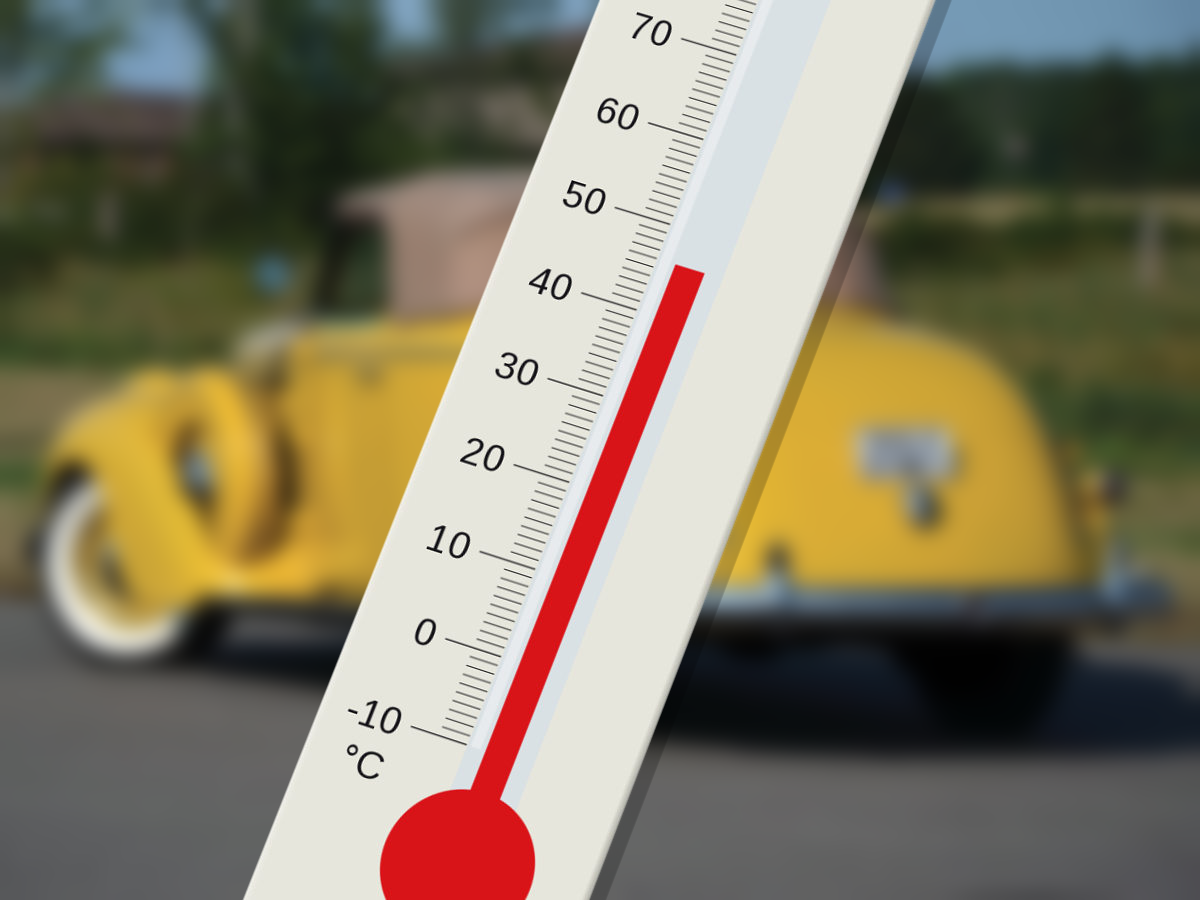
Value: 46,°C
